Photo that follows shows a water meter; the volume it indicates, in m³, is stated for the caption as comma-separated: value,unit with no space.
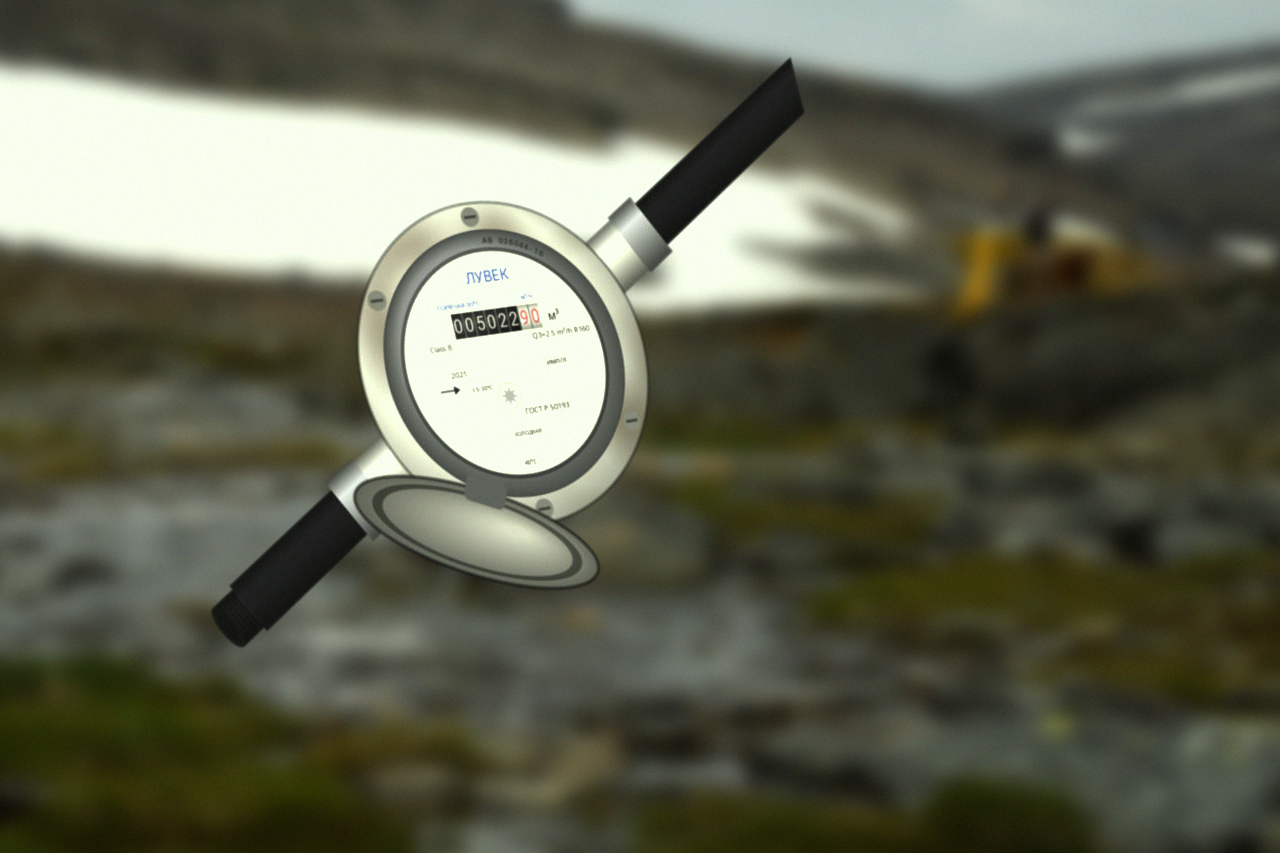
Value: 5022.90,m³
